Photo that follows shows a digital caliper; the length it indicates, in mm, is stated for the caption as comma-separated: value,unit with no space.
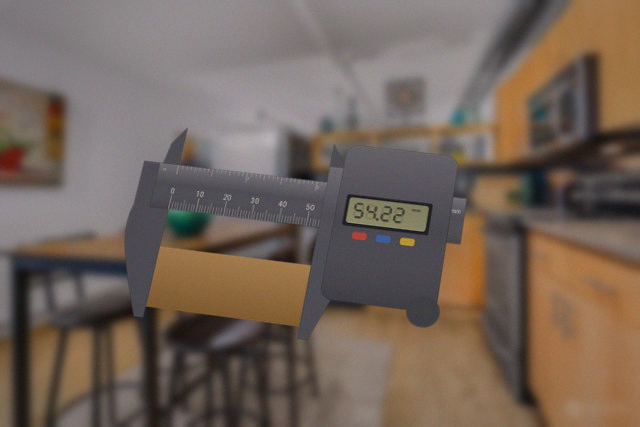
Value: 54.22,mm
